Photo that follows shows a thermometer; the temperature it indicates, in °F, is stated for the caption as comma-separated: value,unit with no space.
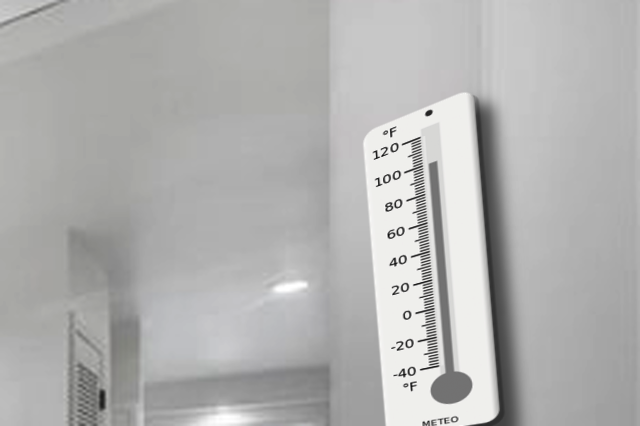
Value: 100,°F
